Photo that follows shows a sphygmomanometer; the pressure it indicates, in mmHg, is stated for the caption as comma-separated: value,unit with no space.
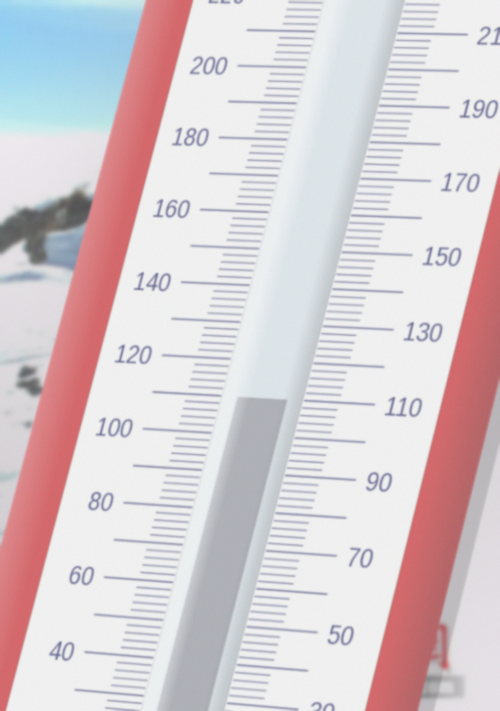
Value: 110,mmHg
